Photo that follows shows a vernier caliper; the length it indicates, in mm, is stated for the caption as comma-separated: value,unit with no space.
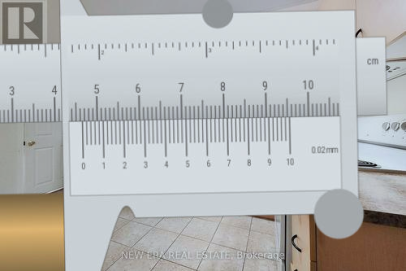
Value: 46.5,mm
